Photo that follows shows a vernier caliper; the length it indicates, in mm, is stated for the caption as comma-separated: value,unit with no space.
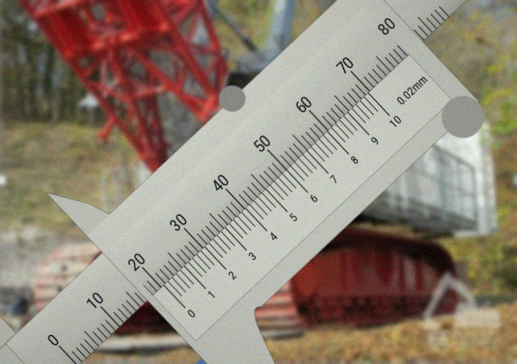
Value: 20.6,mm
